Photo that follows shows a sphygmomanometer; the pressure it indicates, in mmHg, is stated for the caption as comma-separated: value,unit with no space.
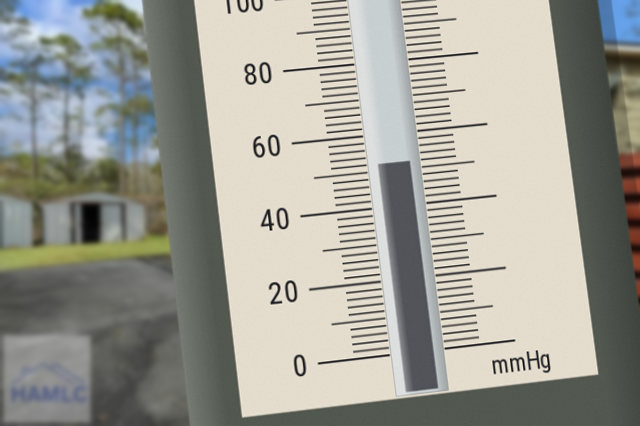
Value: 52,mmHg
